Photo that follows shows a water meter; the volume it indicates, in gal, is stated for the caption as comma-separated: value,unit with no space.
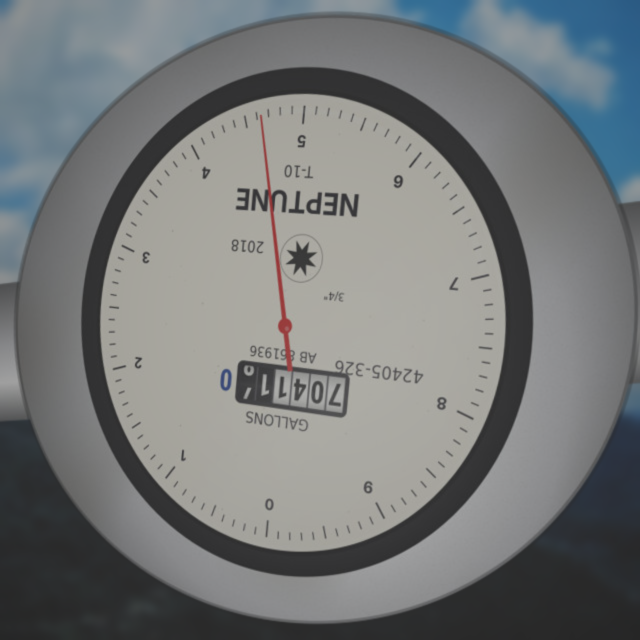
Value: 7041174.6,gal
